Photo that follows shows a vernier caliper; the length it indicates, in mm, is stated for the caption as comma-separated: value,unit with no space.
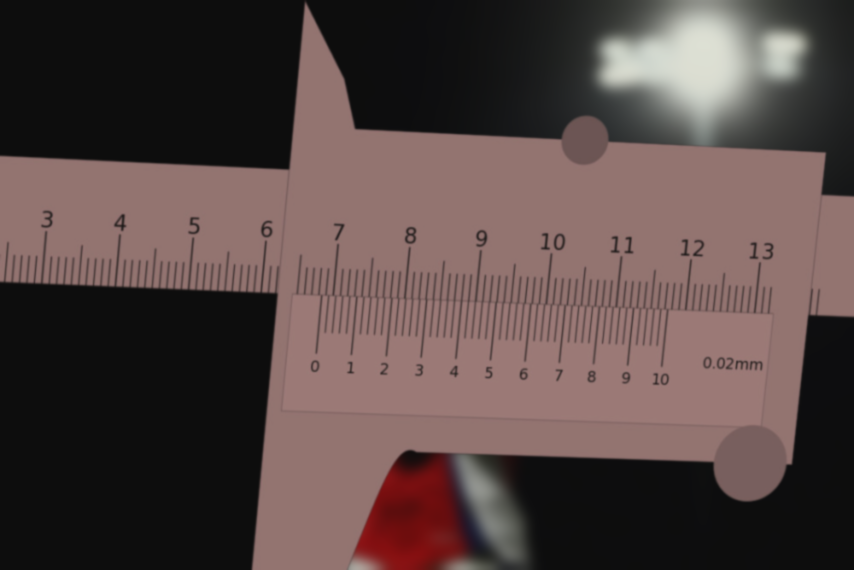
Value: 68.4,mm
